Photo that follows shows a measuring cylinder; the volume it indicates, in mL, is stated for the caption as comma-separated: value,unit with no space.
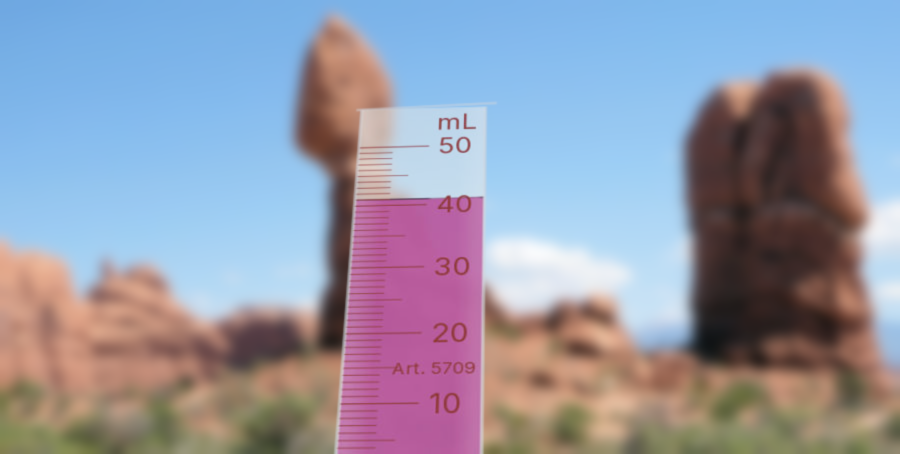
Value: 41,mL
